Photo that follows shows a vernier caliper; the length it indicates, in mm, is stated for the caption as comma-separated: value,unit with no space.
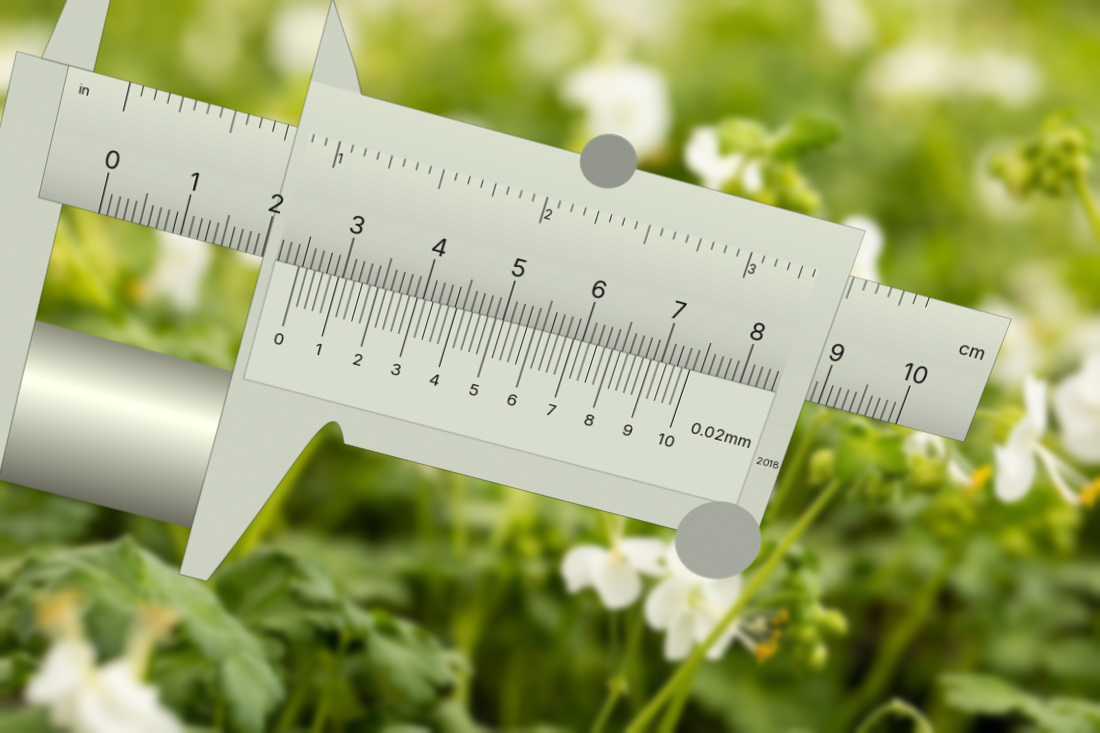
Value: 24.6,mm
